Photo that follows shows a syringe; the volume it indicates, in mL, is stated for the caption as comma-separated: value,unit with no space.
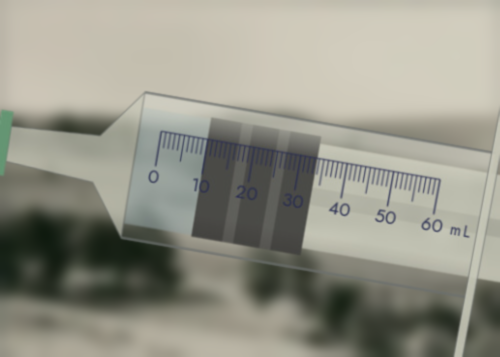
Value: 10,mL
